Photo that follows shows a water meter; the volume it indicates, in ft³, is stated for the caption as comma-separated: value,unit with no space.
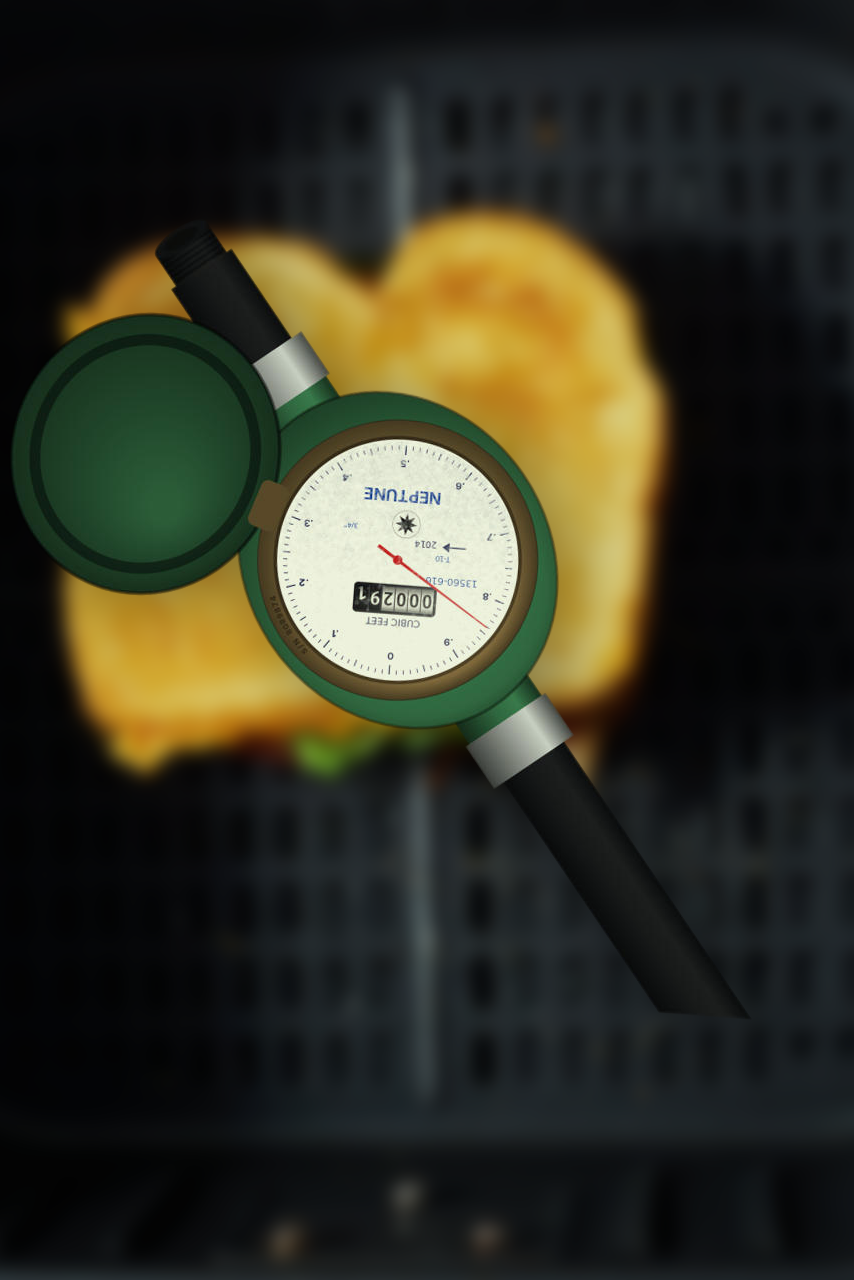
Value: 290.84,ft³
